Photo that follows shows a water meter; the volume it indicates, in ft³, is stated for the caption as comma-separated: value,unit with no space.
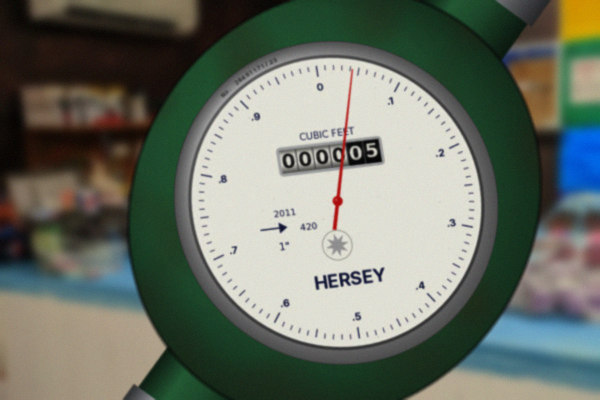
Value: 5.04,ft³
